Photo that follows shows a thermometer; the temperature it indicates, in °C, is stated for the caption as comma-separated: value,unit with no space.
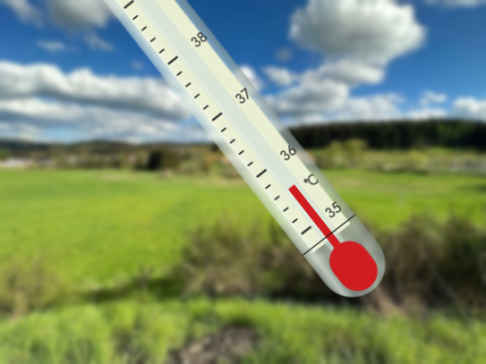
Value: 35.6,°C
